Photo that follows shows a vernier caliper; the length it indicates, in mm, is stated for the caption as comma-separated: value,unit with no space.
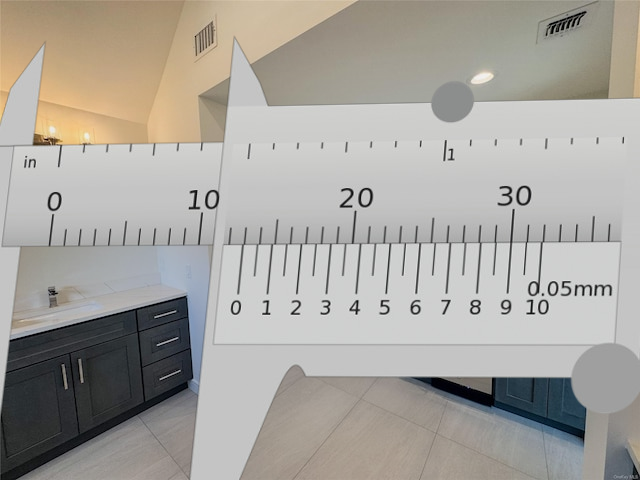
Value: 12.9,mm
